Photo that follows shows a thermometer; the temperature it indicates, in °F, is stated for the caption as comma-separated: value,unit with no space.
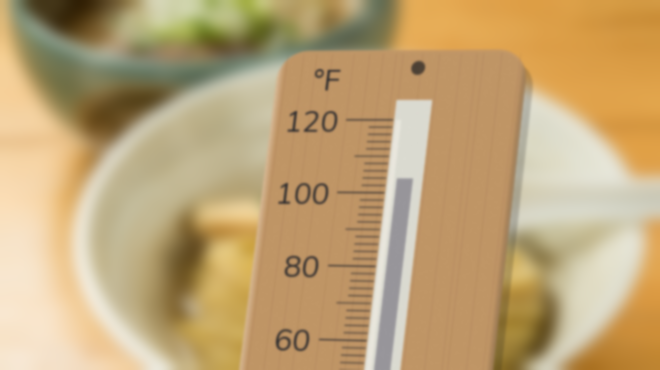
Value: 104,°F
